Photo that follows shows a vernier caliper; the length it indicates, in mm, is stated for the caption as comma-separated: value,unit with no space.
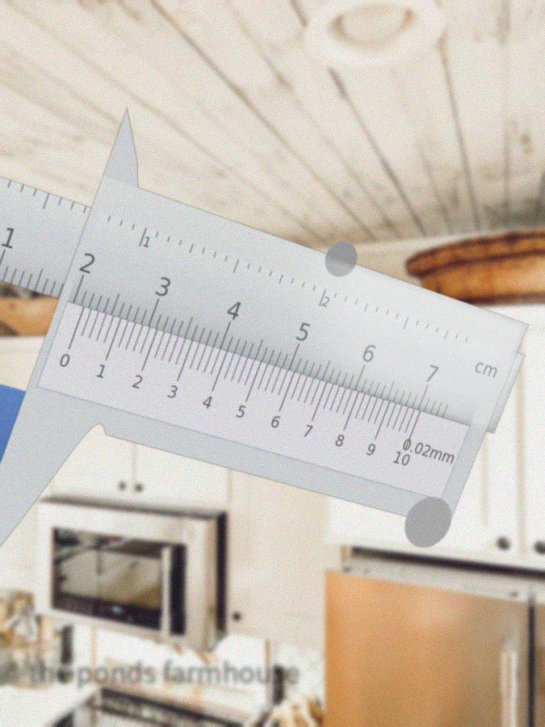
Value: 21.4,mm
